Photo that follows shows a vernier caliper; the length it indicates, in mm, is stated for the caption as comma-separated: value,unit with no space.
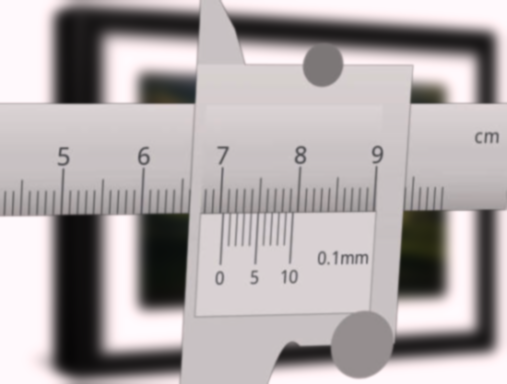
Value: 70.4,mm
